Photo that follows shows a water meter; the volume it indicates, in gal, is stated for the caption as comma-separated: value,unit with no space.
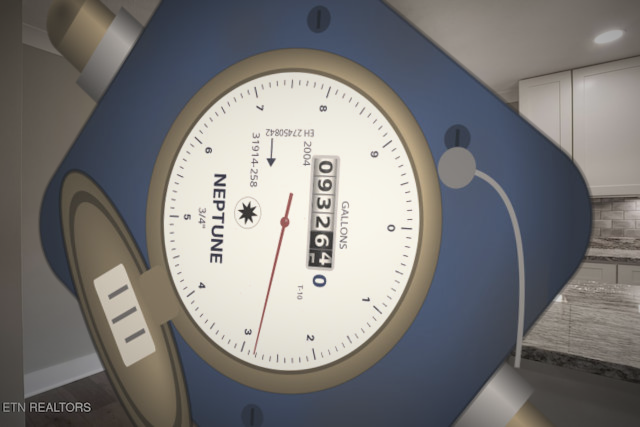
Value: 932642.8,gal
